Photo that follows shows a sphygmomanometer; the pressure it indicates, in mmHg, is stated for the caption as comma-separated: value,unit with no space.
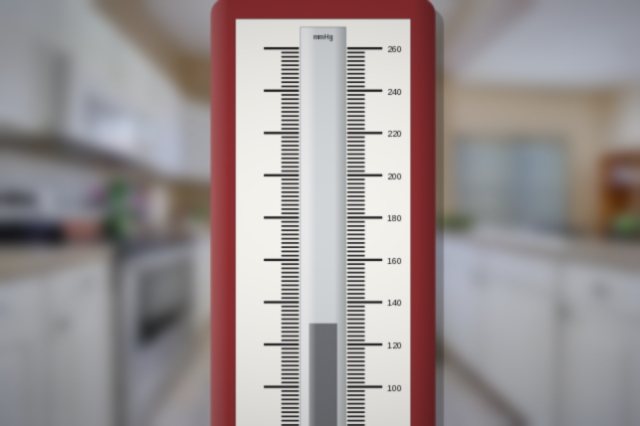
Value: 130,mmHg
